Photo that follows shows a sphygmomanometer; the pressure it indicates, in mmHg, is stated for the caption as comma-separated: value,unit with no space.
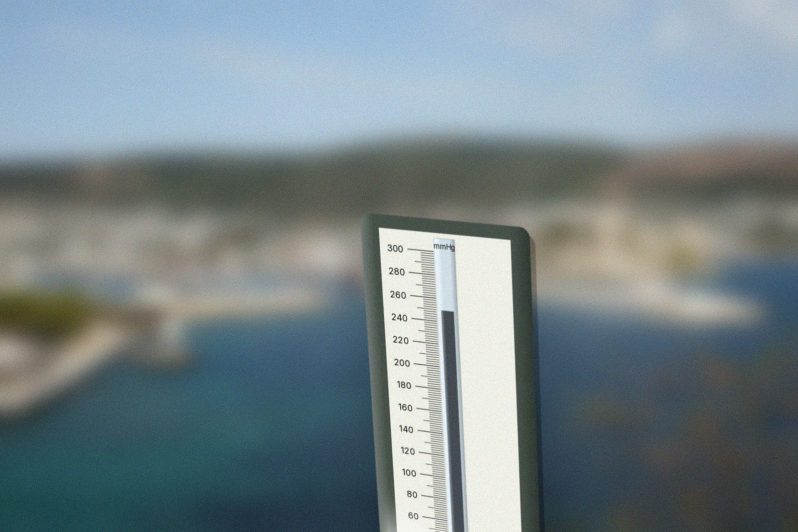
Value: 250,mmHg
